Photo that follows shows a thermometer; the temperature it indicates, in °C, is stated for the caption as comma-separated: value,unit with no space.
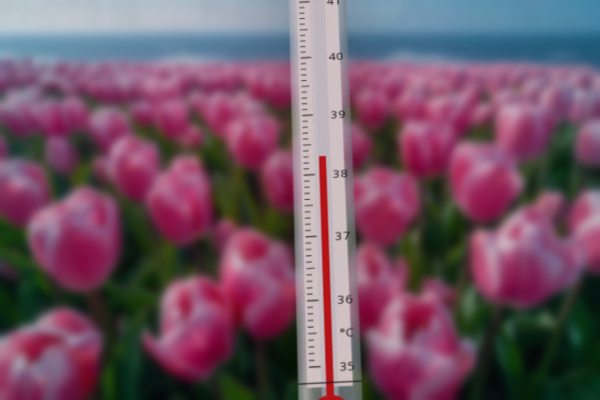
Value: 38.3,°C
